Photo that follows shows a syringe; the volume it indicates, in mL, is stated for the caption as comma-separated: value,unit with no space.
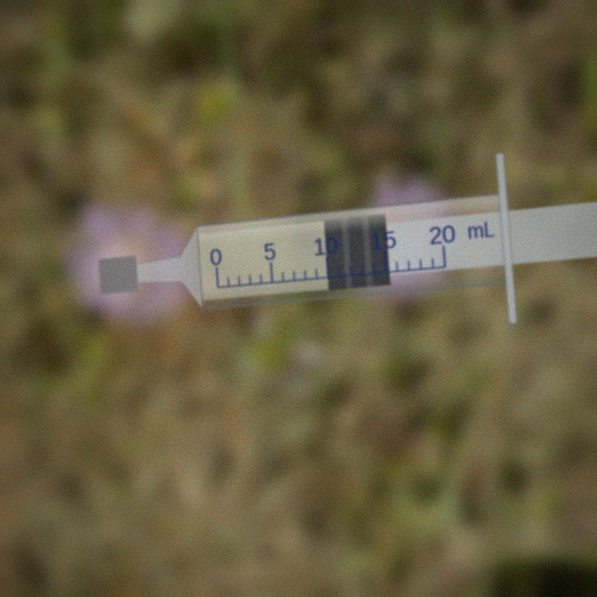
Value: 10,mL
